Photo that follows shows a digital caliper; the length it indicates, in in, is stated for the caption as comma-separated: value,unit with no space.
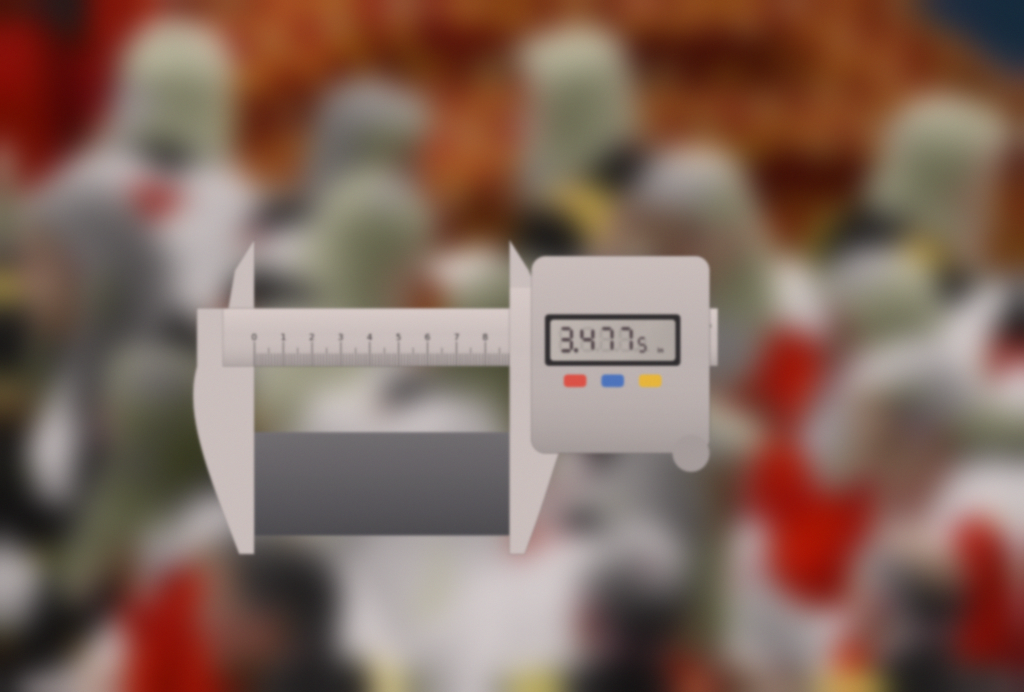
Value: 3.4775,in
